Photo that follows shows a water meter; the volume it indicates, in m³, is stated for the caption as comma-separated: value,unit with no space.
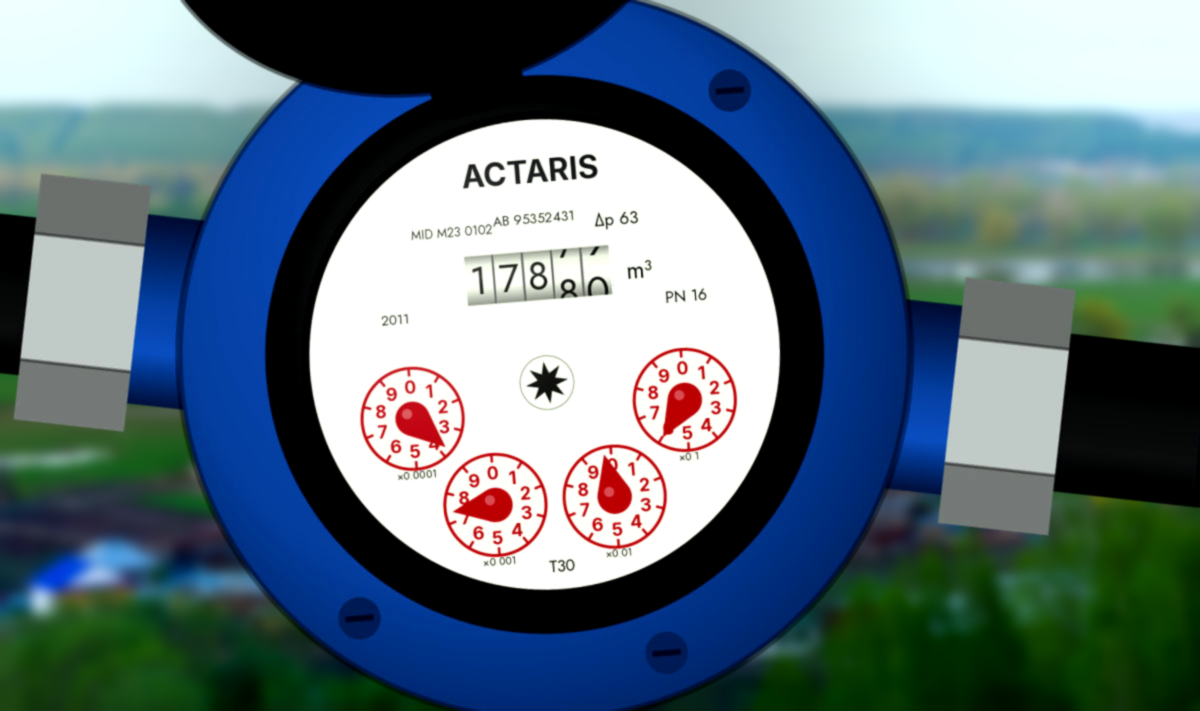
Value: 17879.5973,m³
